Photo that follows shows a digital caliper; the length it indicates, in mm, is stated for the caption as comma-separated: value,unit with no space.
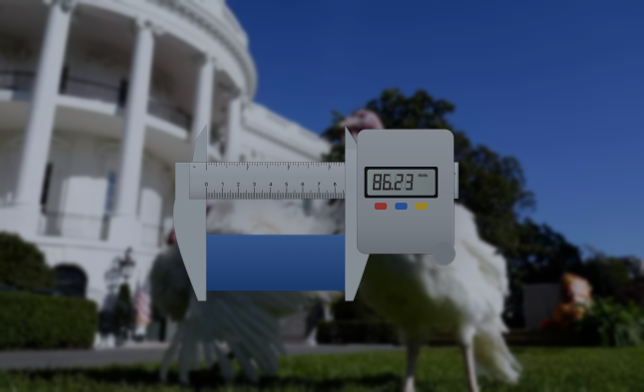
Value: 86.23,mm
